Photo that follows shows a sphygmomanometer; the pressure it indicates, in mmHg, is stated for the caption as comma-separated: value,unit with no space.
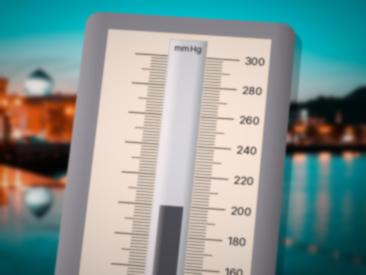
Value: 200,mmHg
